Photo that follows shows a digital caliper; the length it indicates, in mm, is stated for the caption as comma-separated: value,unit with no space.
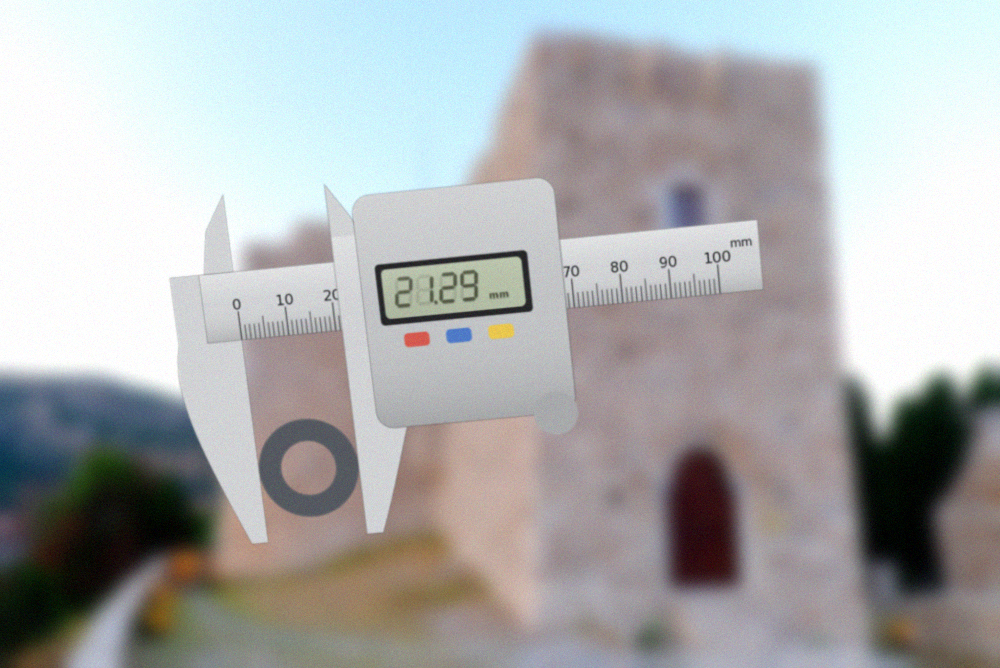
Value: 21.29,mm
